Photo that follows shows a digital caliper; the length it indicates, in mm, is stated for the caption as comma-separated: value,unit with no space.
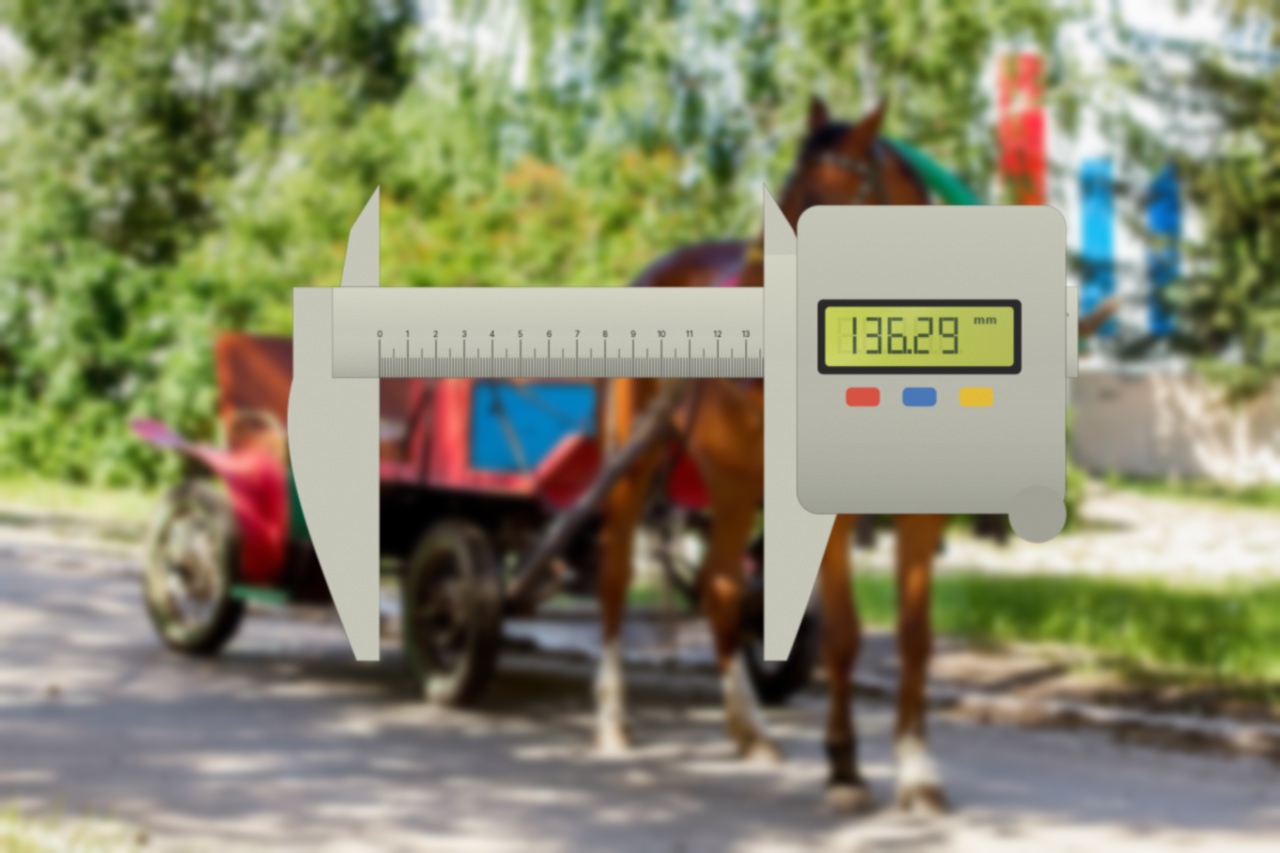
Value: 136.29,mm
